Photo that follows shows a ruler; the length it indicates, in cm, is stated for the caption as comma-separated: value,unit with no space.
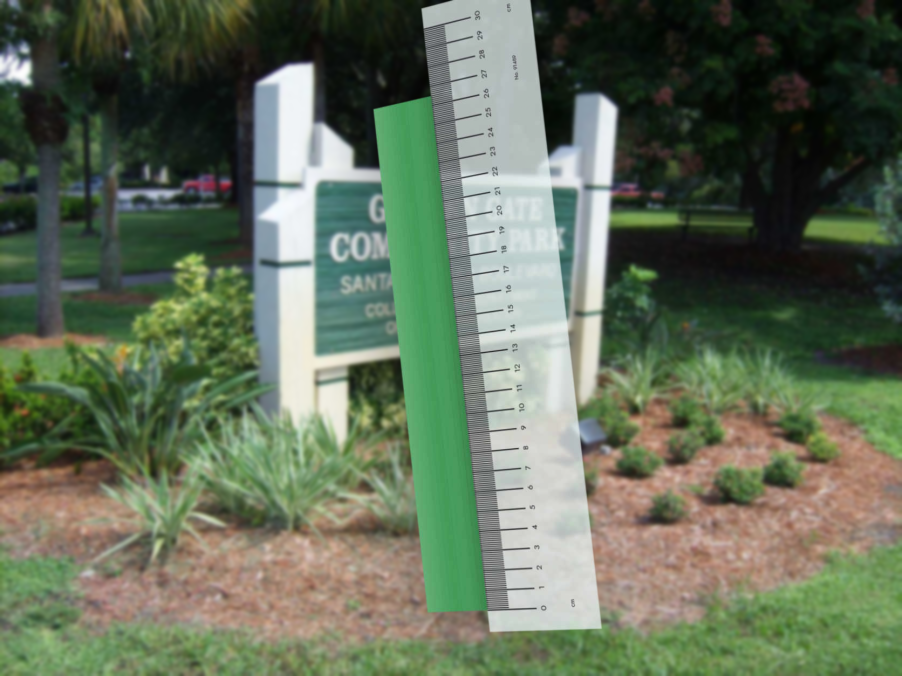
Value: 26.5,cm
